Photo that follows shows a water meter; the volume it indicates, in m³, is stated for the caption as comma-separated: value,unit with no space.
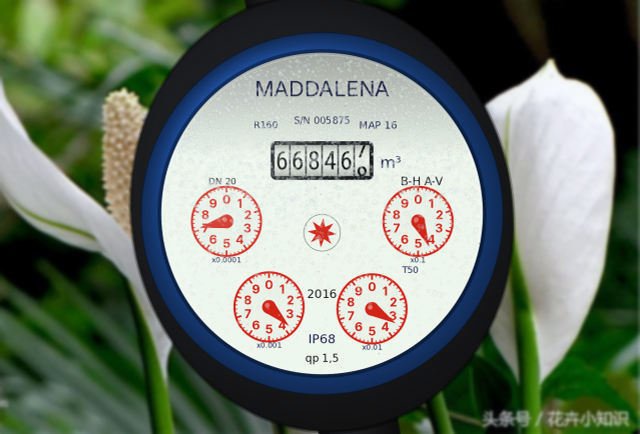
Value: 668467.4337,m³
